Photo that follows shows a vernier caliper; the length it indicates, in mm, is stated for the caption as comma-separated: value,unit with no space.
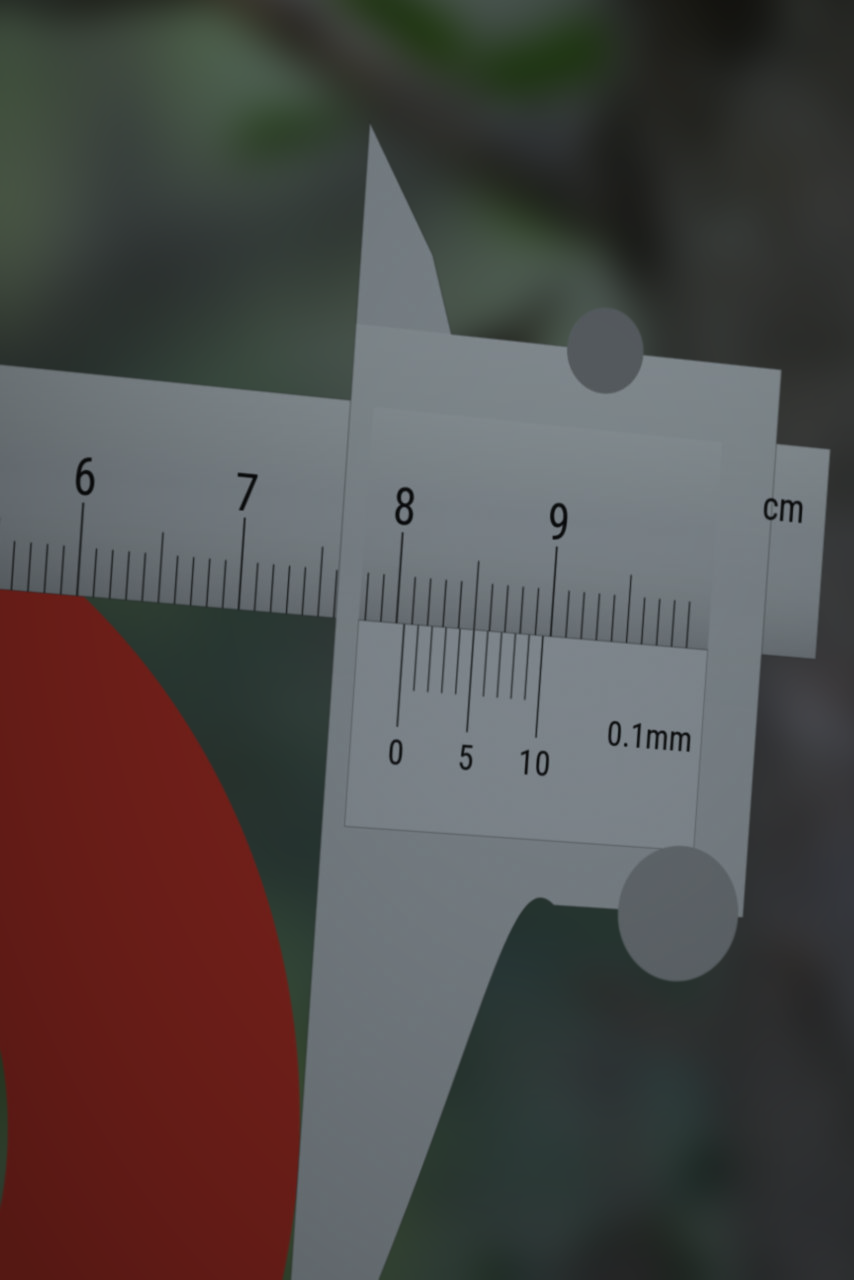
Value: 80.5,mm
